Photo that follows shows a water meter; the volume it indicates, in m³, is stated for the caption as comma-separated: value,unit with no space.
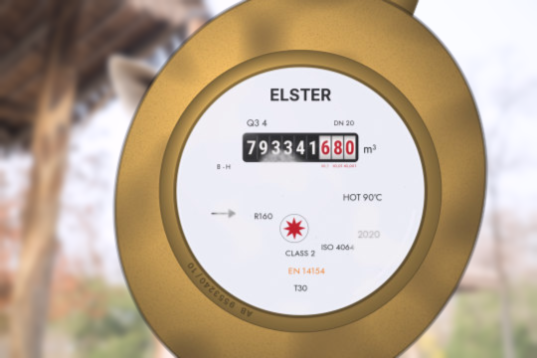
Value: 793341.680,m³
